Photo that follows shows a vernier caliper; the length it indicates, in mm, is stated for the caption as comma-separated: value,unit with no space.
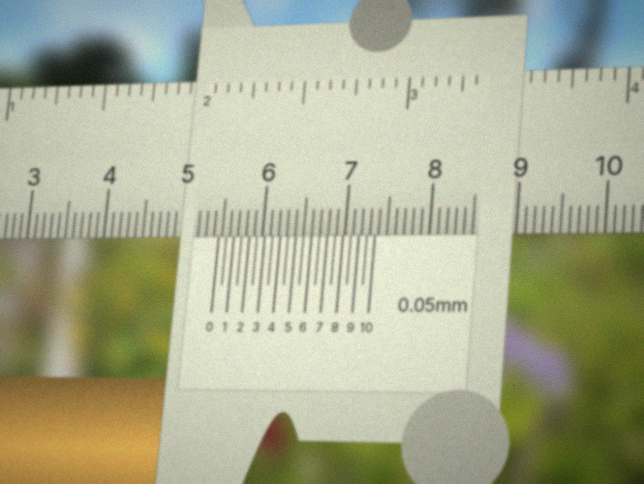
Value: 54.6,mm
